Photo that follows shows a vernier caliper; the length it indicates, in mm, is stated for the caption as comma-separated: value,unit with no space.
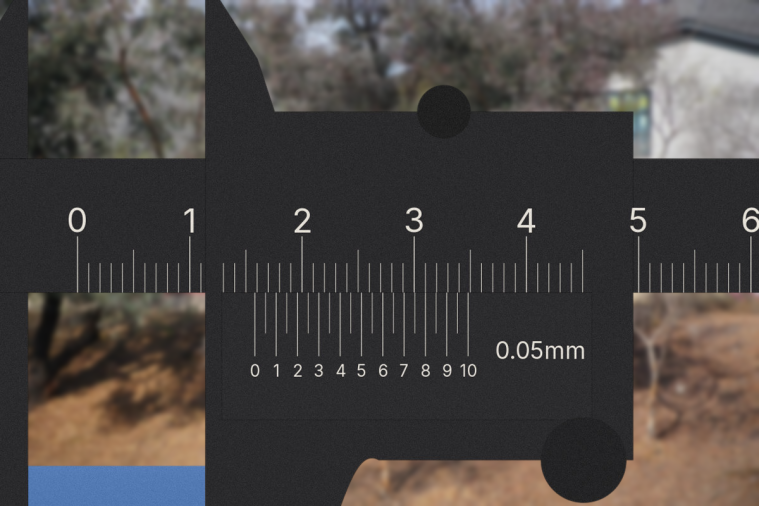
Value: 15.8,mm
